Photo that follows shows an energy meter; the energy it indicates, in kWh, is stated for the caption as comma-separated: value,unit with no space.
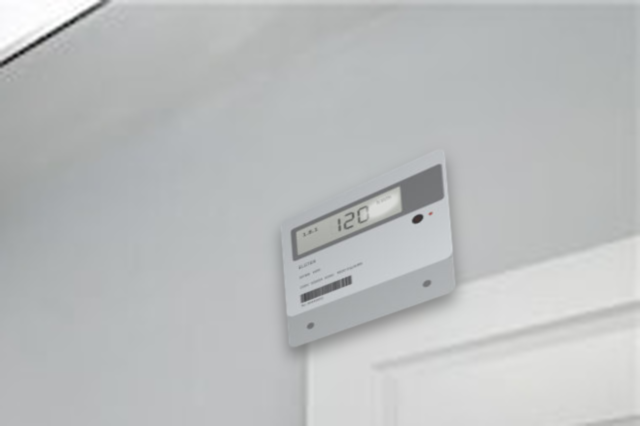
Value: 120,kWh
